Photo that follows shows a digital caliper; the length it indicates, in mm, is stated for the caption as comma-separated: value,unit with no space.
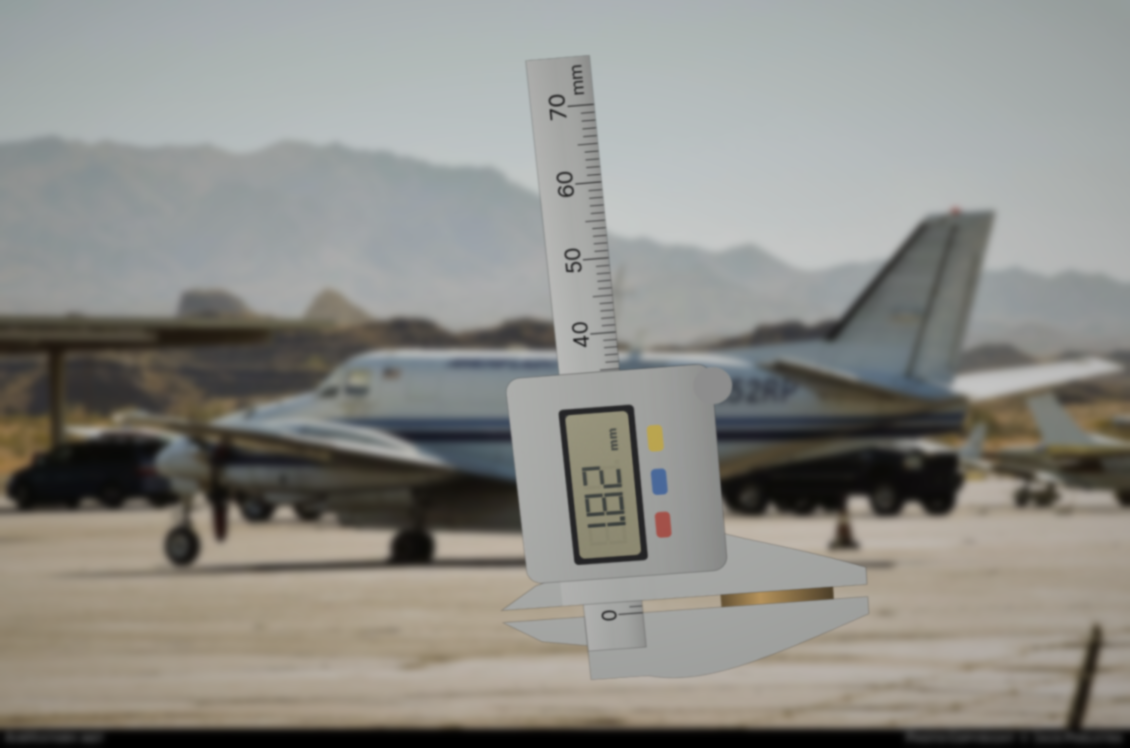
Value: 1.82,mm
